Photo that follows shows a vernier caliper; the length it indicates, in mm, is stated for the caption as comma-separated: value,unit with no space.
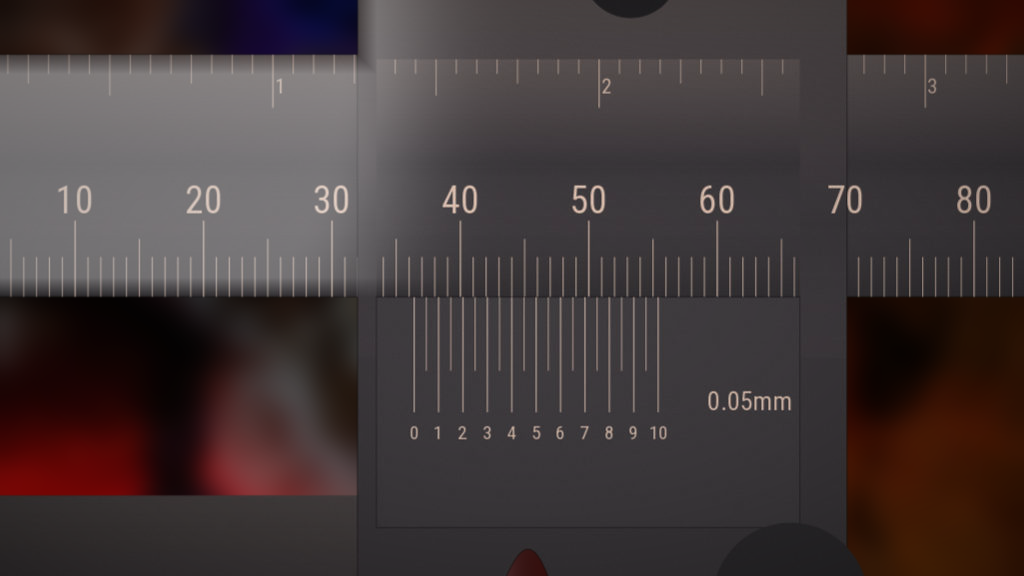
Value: 36.4,mm
